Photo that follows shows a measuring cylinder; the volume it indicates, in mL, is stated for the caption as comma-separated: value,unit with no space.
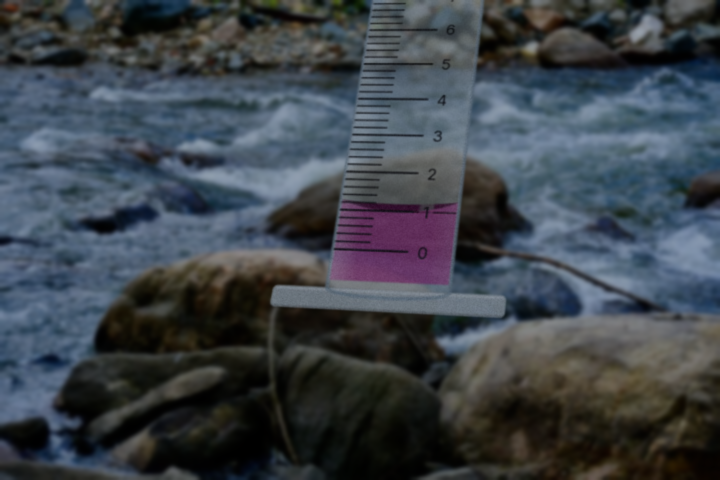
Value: 1,mL
